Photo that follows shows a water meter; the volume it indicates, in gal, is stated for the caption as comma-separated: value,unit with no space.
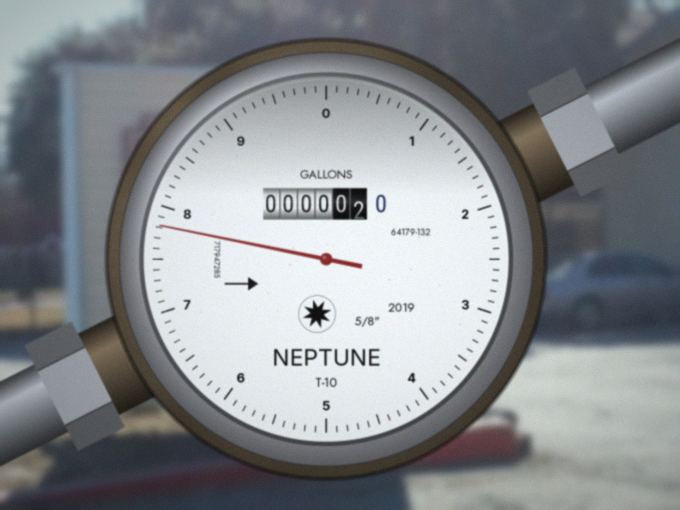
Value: 17.8,gal
